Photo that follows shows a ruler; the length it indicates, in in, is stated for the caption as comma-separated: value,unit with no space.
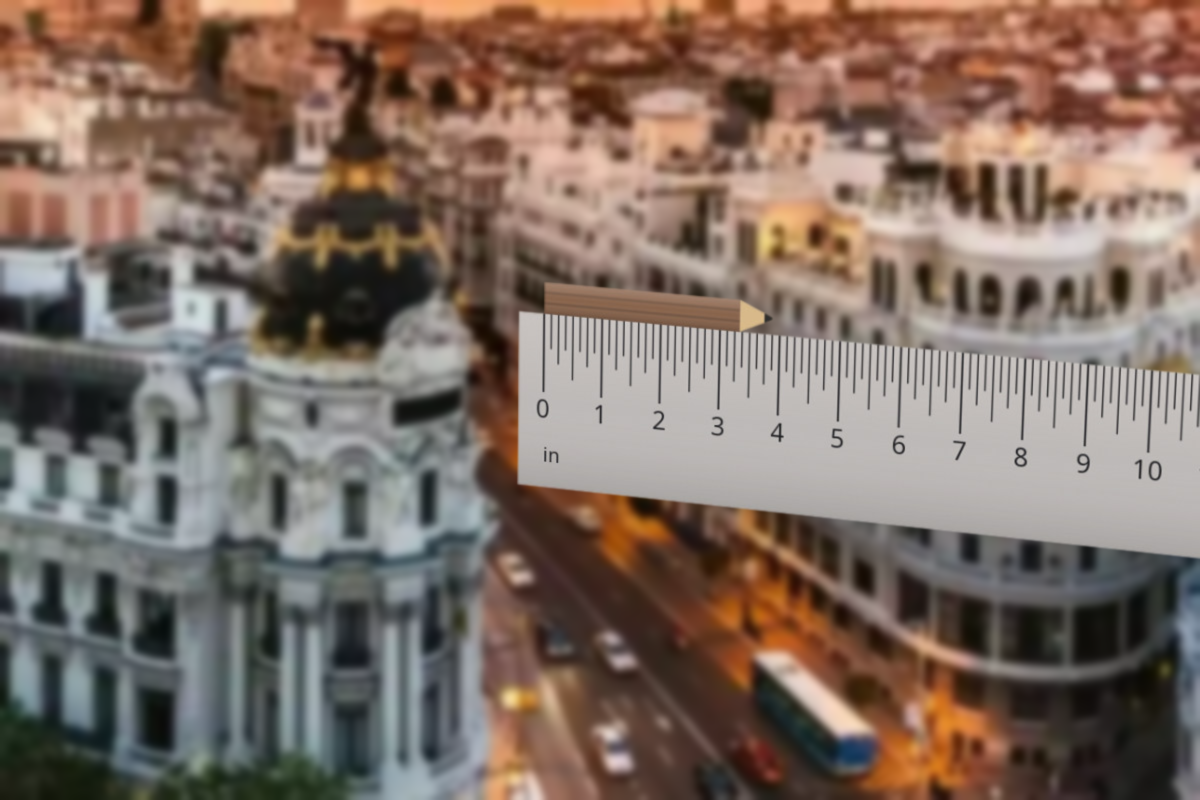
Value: 3.875,in
